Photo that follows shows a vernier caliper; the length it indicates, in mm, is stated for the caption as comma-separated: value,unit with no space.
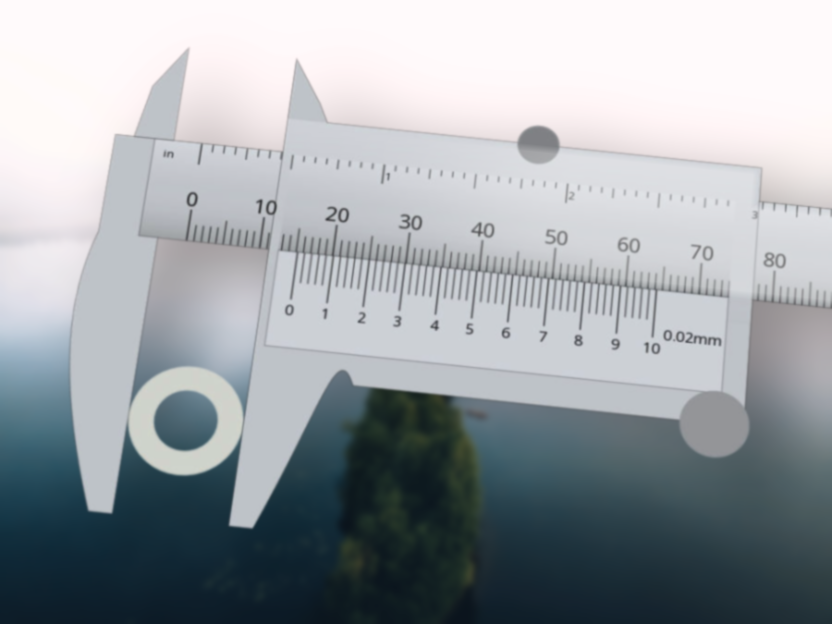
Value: 15.2,mm
